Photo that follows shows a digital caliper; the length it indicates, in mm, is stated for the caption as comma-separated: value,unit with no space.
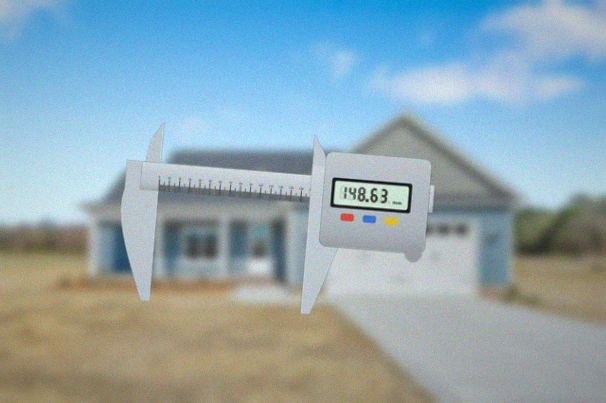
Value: 148.63,mm
